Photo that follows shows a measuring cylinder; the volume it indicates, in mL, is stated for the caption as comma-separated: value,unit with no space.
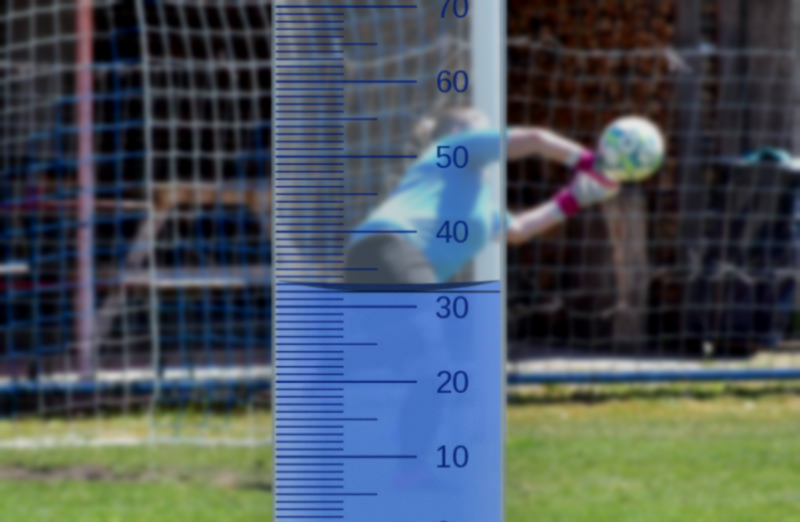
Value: 32,mL
